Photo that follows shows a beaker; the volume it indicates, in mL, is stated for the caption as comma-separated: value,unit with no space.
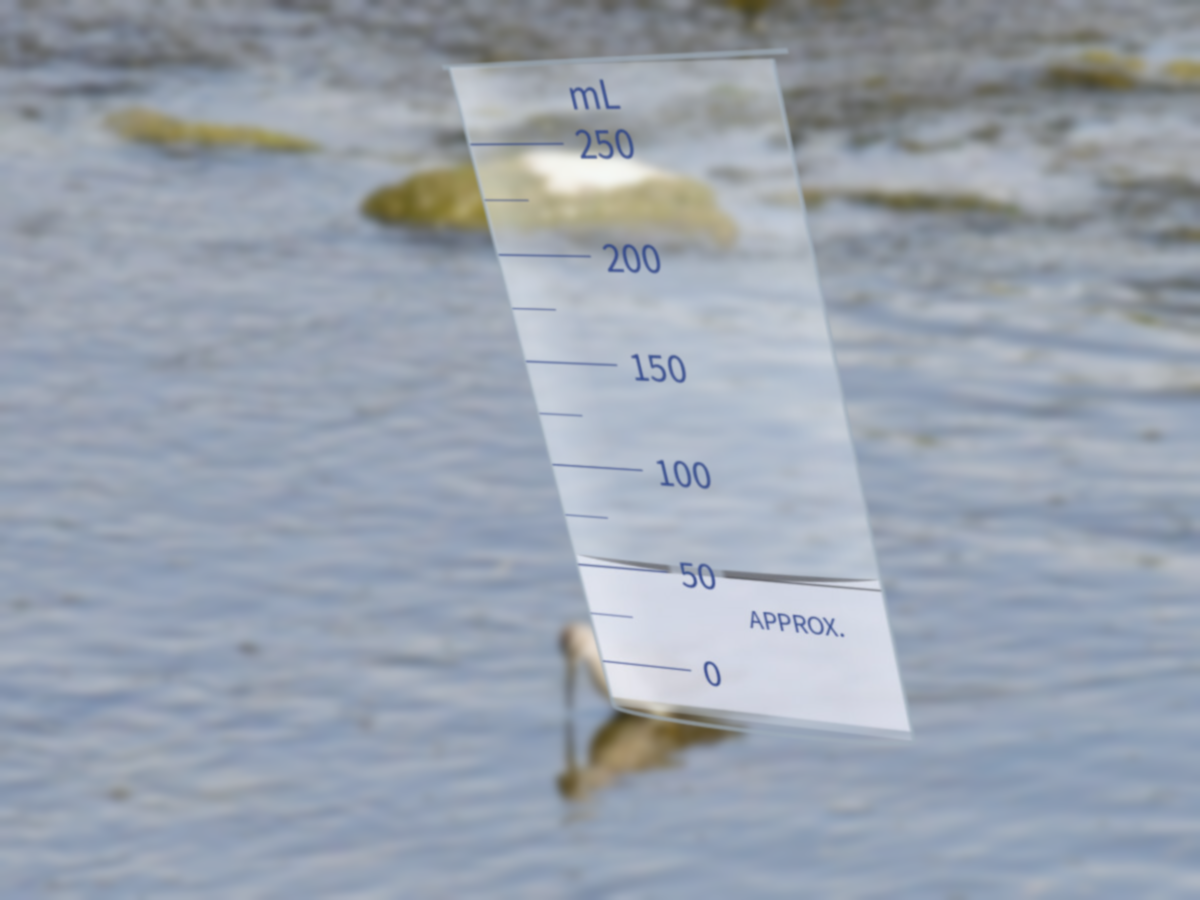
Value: 50,mL
